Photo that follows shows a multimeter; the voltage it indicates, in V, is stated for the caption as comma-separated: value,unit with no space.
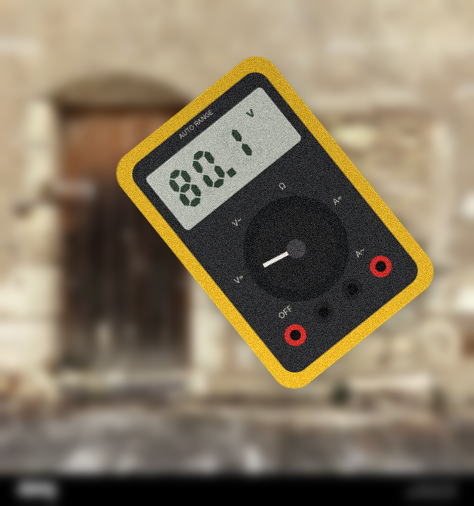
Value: 80.1,V
